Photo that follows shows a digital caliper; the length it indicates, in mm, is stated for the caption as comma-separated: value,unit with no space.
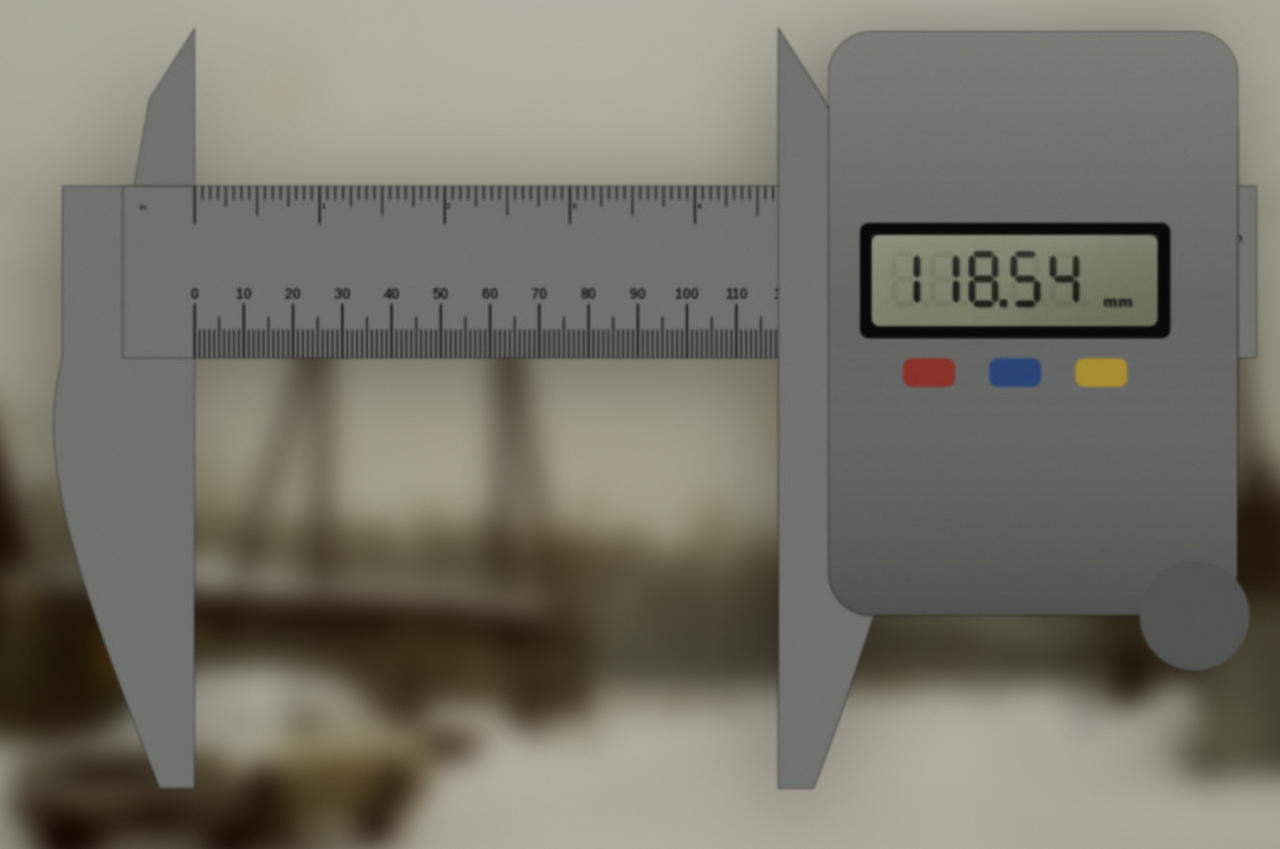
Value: 118.54,mm
